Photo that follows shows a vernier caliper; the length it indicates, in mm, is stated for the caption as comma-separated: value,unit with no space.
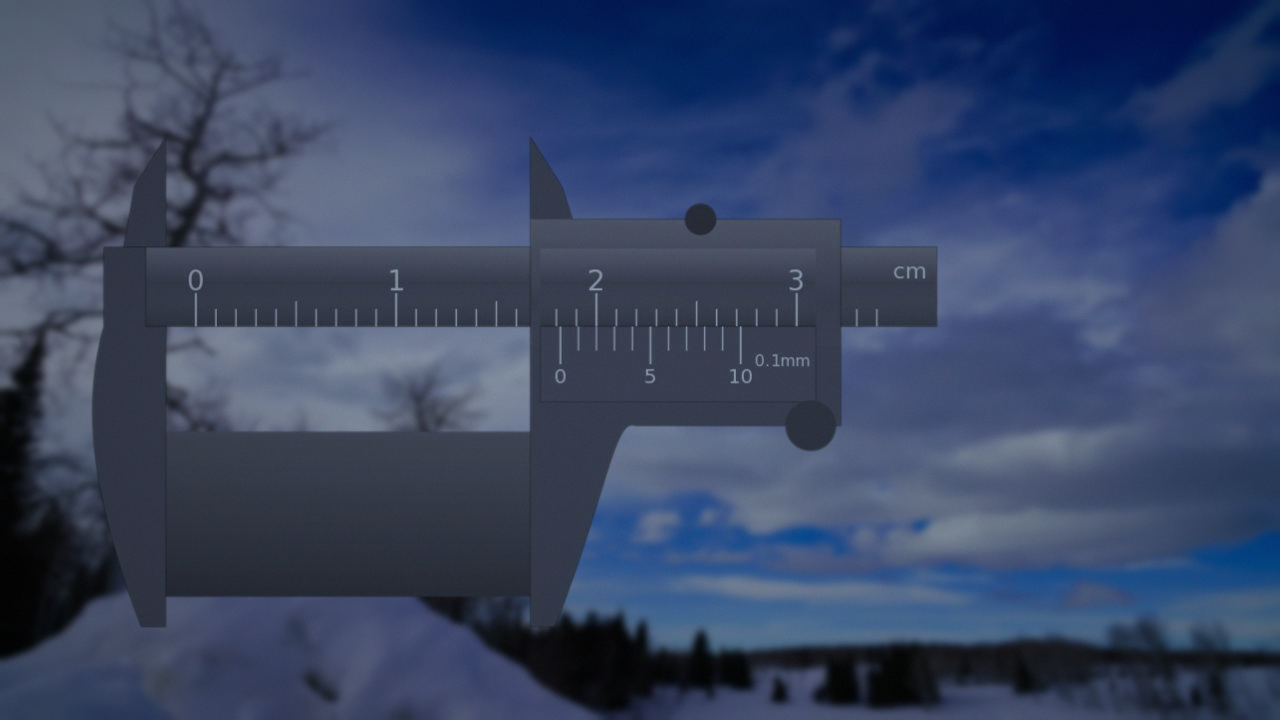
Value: 18.2,mm
